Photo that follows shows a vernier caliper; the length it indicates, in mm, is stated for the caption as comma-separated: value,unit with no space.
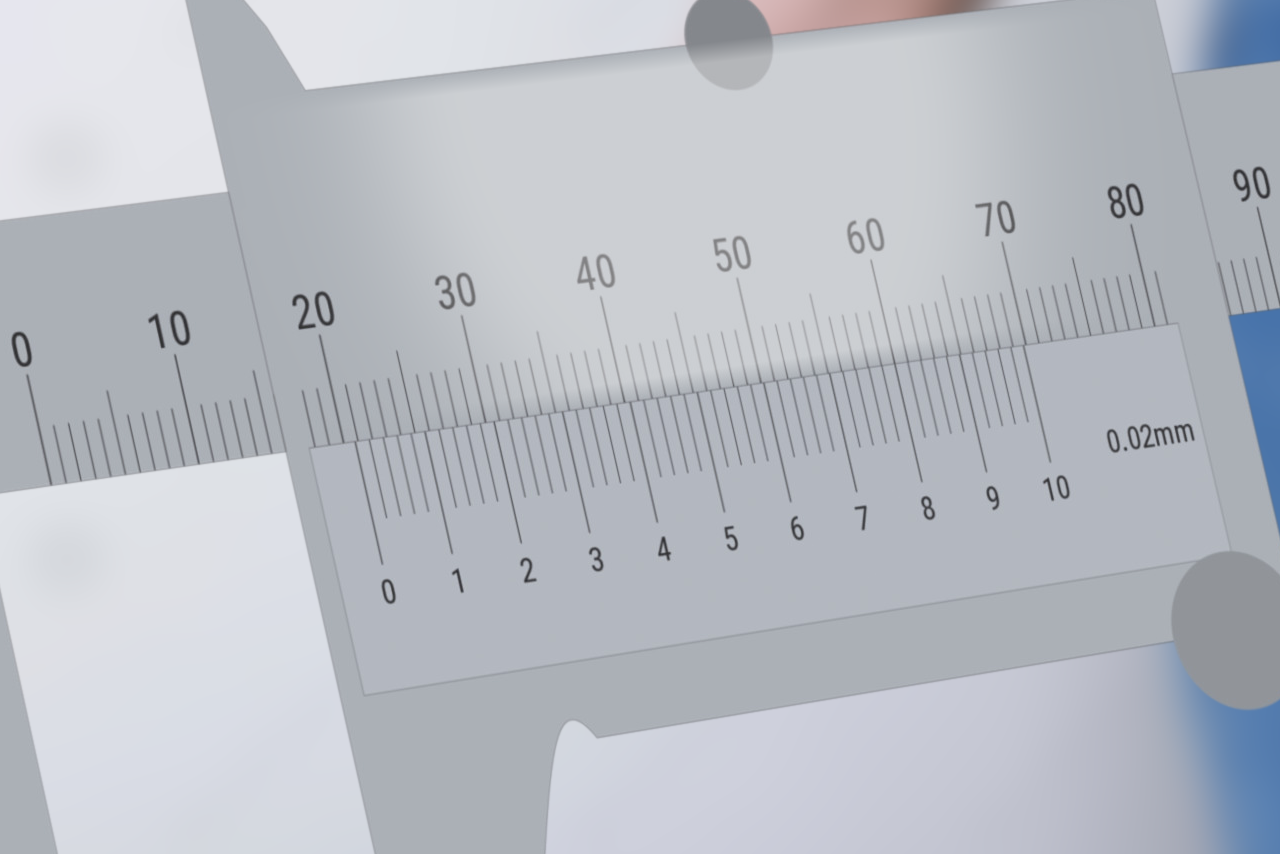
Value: 20.8,mm
